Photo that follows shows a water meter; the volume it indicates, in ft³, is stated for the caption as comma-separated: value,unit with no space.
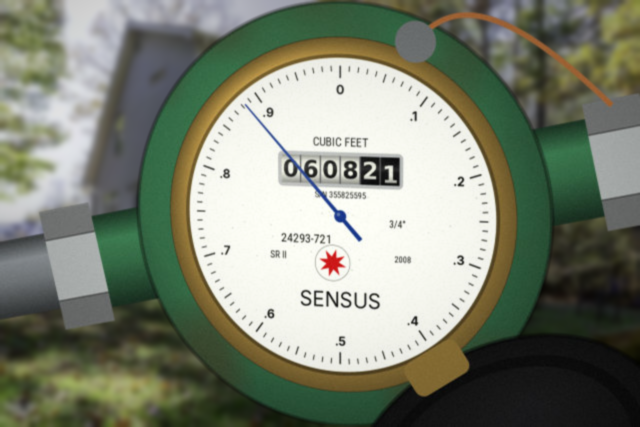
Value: 60820.88,ft³
